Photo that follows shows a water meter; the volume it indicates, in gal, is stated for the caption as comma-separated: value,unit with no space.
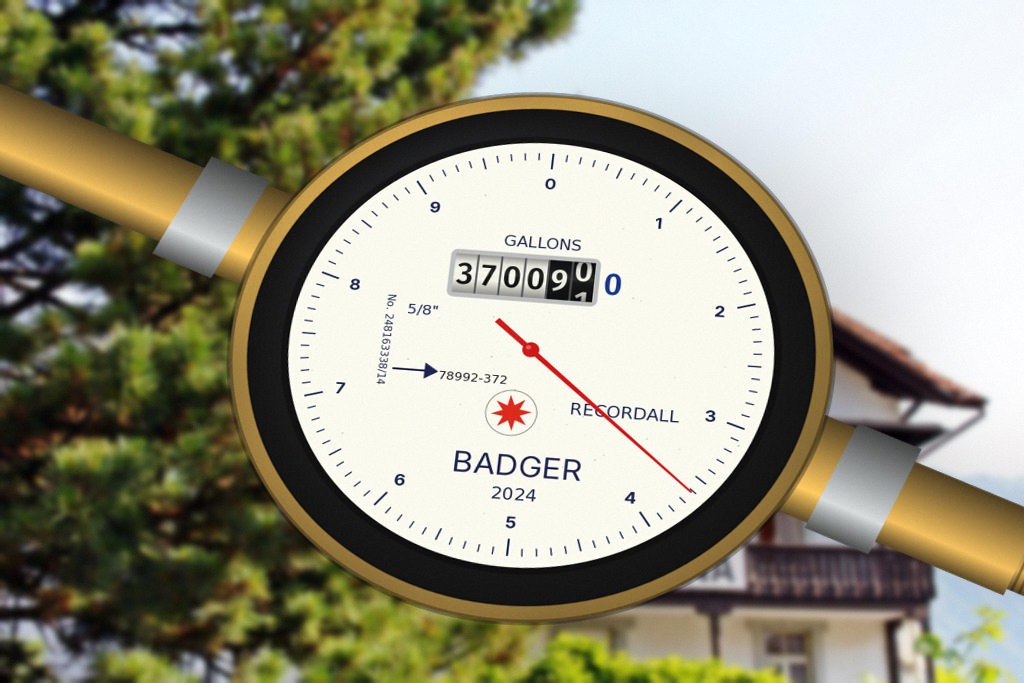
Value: 3700903.6,gal
